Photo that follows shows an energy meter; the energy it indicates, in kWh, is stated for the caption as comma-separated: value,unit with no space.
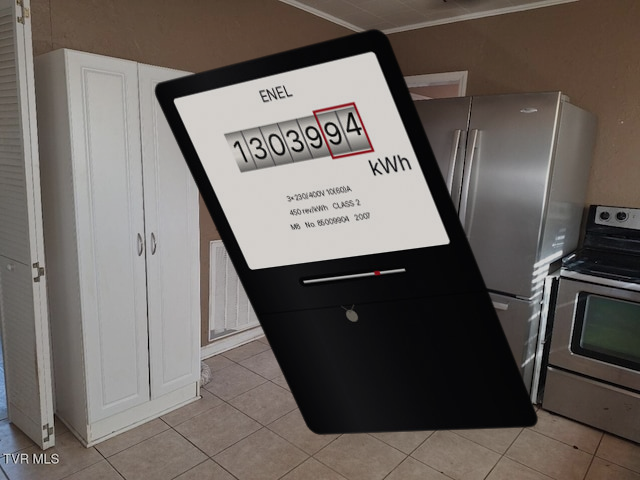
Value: 13039.94,kWh
